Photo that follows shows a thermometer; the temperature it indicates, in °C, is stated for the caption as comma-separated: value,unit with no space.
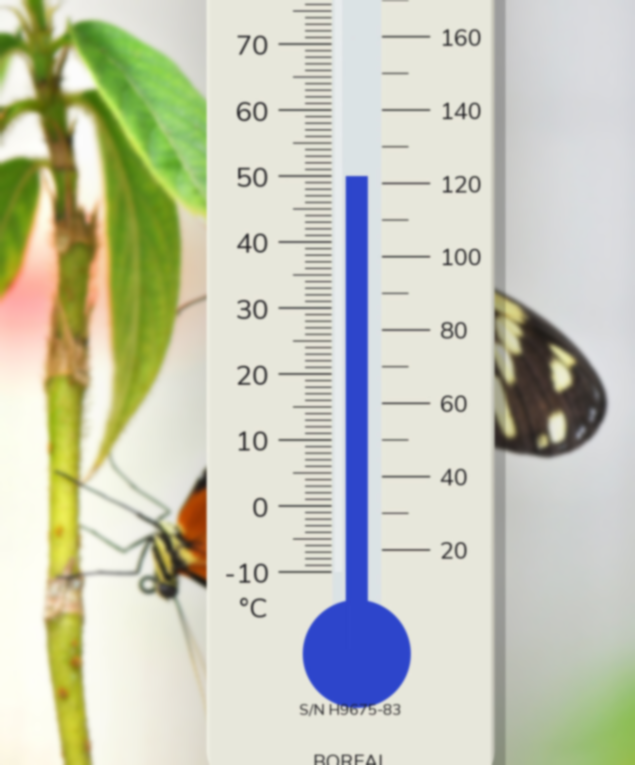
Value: 50,°C
